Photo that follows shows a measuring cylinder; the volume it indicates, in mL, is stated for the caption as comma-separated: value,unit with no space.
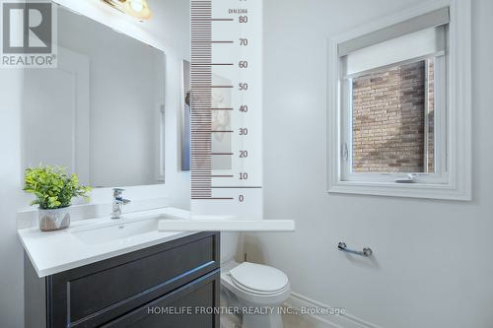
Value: 5,mL
